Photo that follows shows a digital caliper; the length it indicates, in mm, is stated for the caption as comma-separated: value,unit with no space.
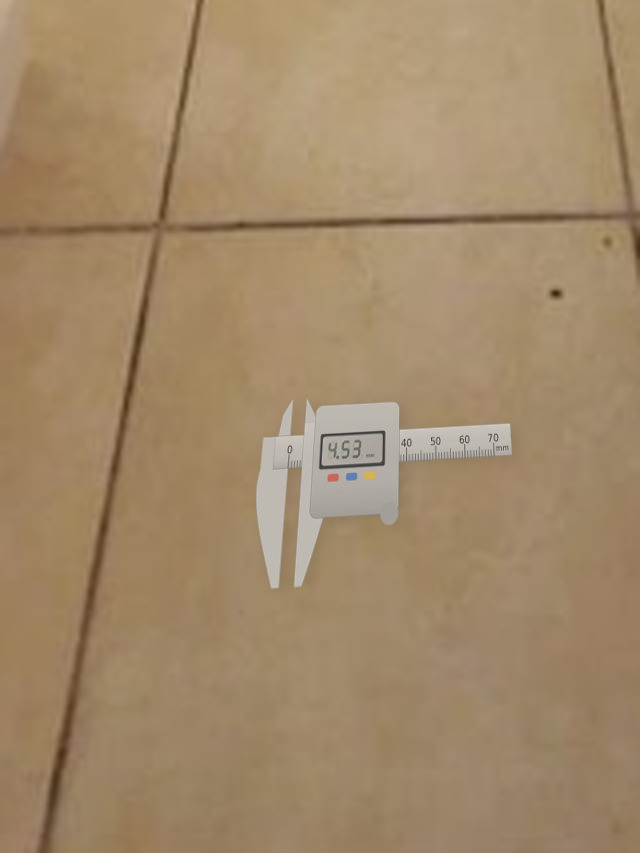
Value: 4.53,mm
